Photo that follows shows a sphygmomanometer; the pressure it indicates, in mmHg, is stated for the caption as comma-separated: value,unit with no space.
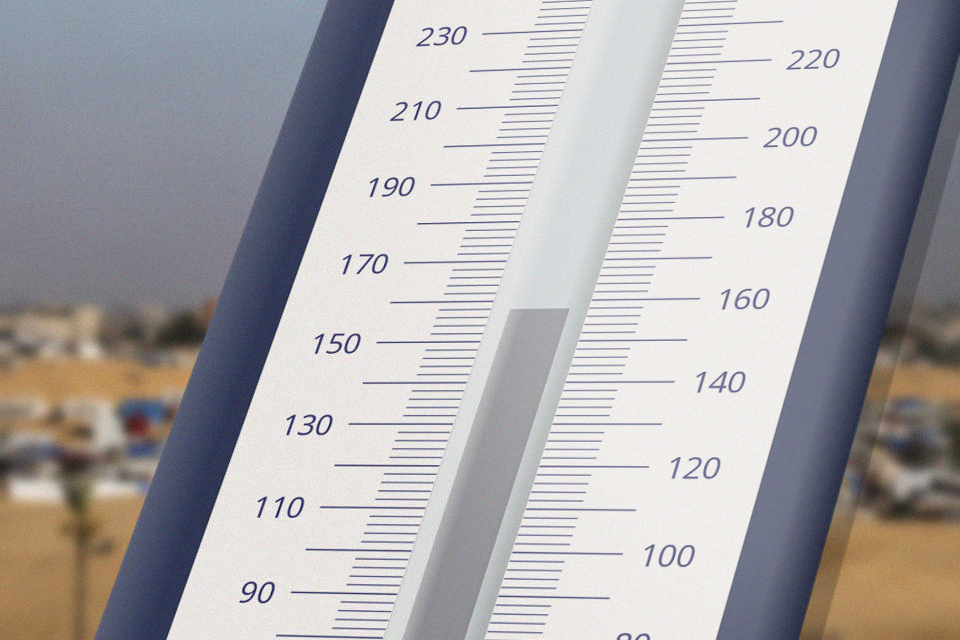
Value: 158,mmHg
